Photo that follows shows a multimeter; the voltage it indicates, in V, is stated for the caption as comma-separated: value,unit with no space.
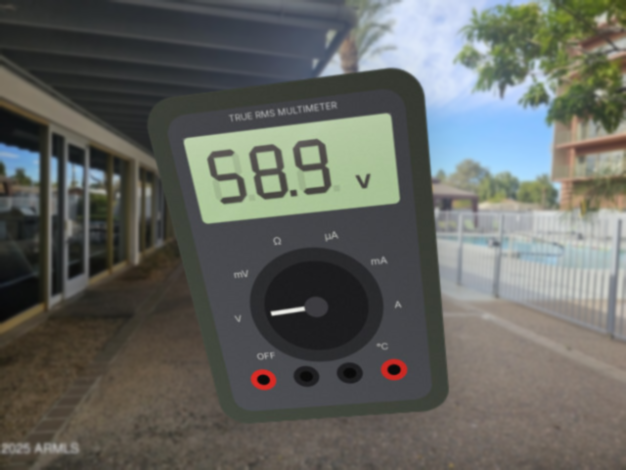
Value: 58.9,V
